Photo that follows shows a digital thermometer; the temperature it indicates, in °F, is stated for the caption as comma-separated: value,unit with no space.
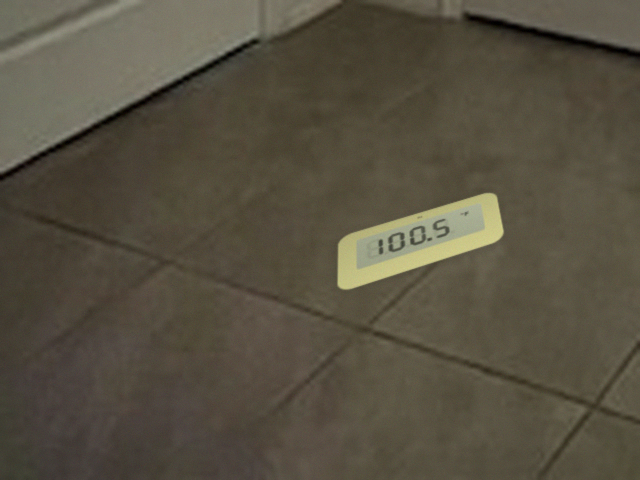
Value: 100.5,°F
